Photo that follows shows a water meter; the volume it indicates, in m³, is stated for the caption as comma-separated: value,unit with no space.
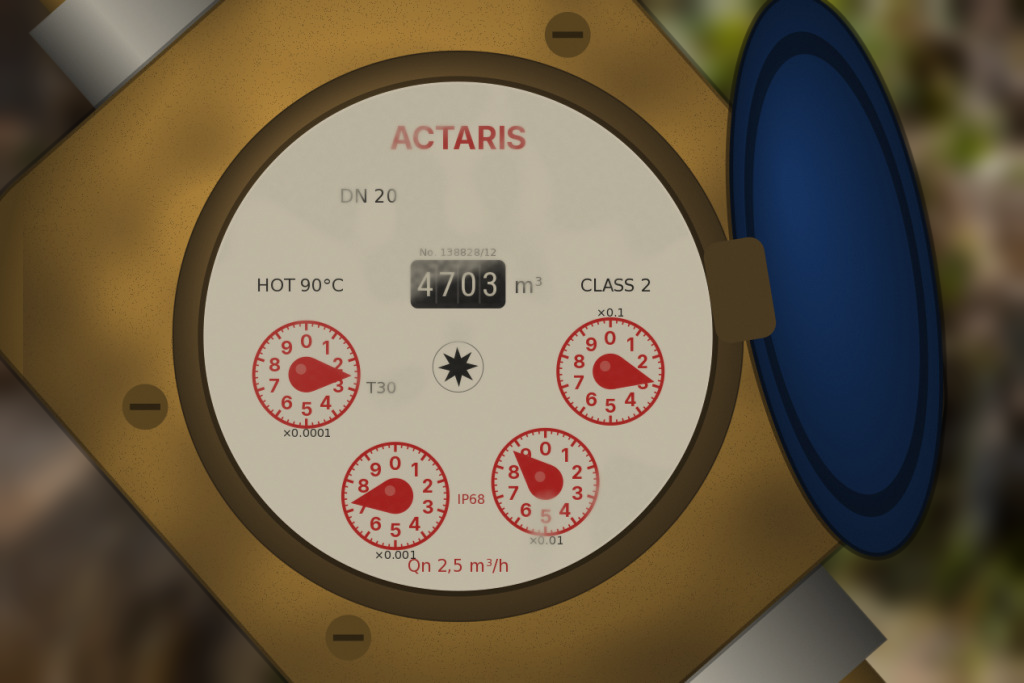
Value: 4703.2872,m³
